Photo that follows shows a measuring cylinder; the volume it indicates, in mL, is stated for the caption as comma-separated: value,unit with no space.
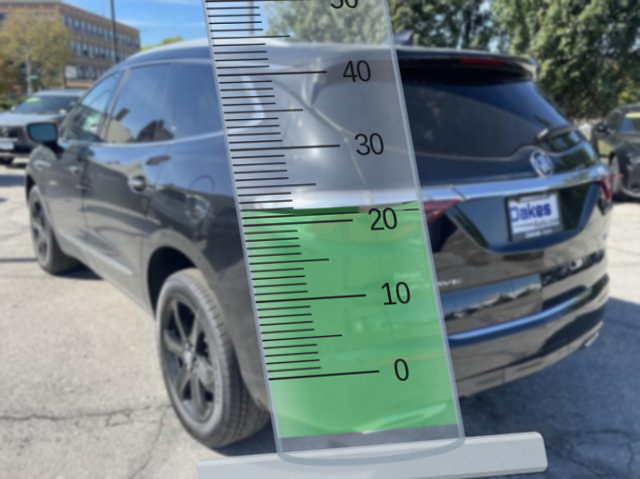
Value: 21,mL
